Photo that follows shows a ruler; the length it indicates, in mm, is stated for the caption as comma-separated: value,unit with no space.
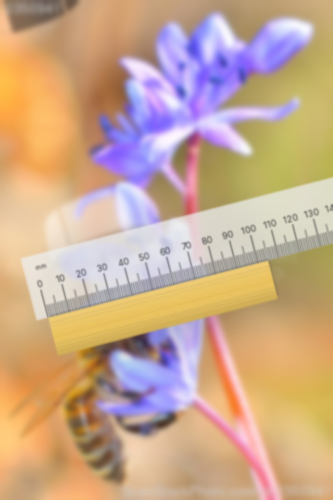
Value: 105,mm
